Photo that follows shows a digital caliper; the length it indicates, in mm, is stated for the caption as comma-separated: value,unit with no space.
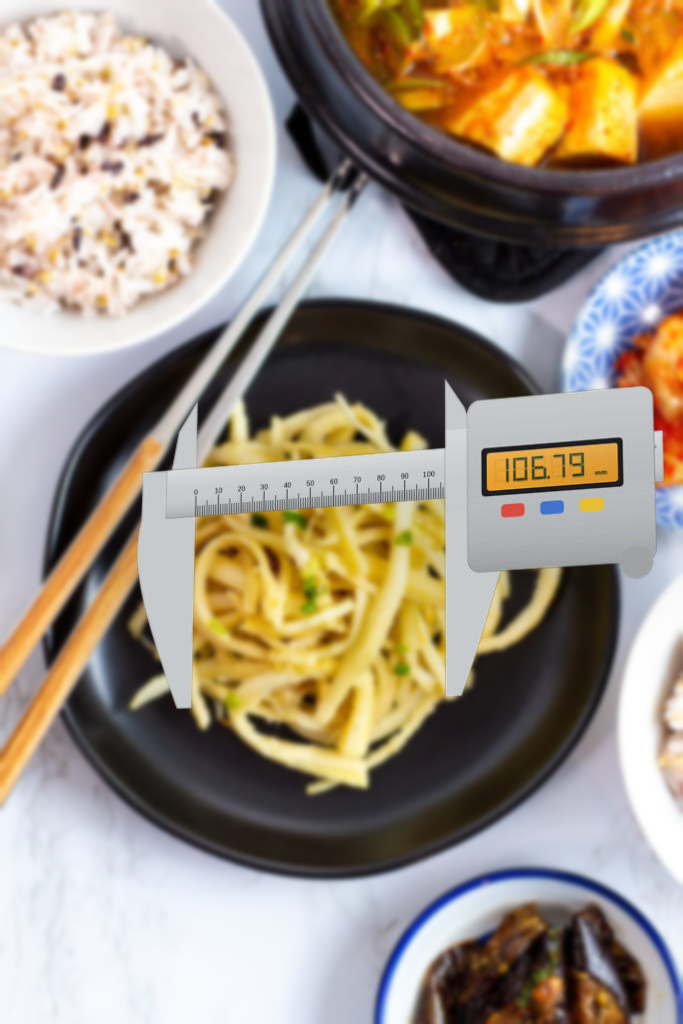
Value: 106.79,mm
